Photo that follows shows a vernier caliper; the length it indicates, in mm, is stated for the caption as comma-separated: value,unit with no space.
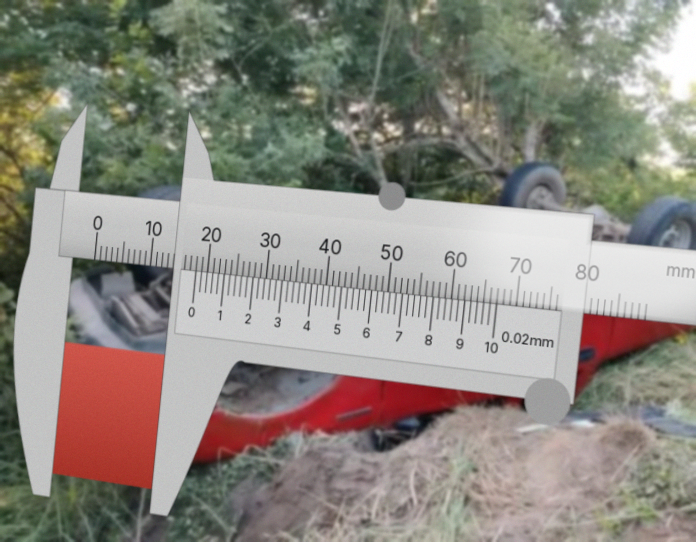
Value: 18.0,mm
